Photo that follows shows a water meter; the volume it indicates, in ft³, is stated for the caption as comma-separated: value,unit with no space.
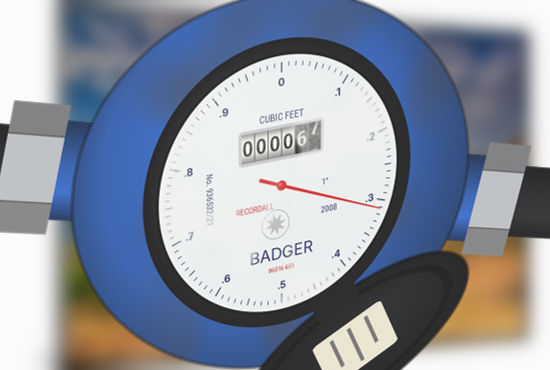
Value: 67.31,ft³
